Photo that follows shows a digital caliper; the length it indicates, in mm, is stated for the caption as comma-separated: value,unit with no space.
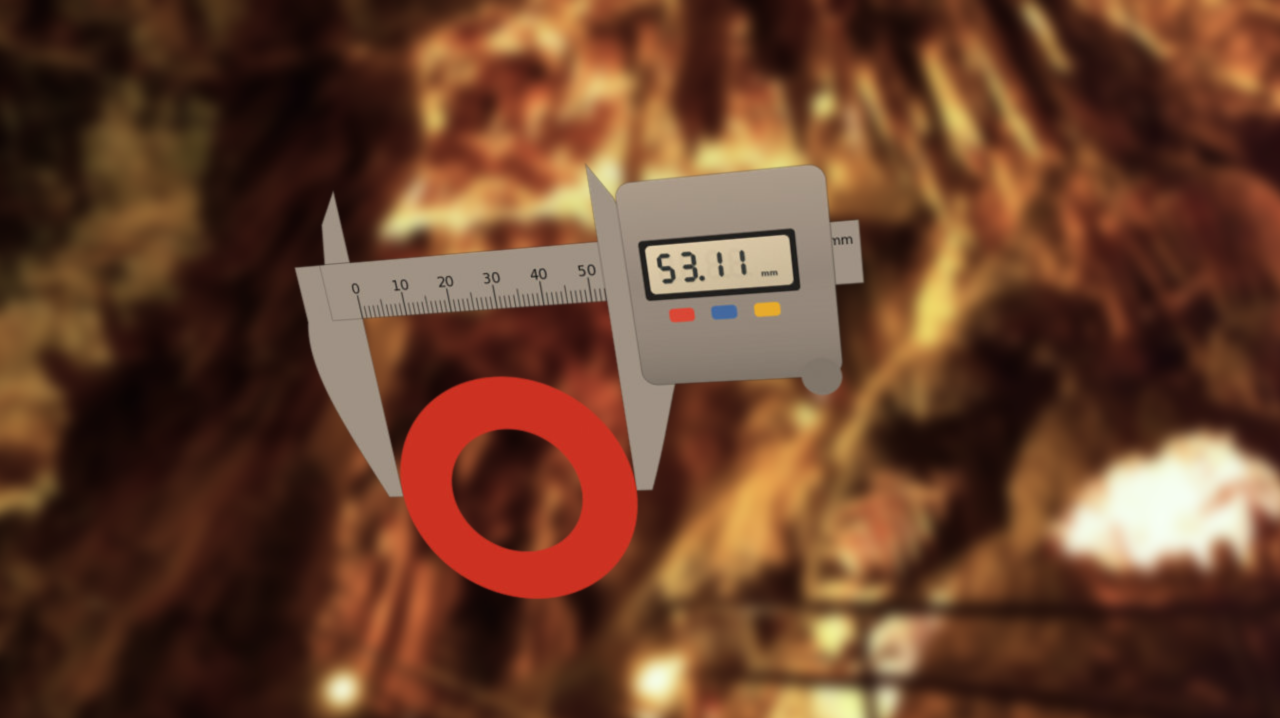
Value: 53.11,mm
